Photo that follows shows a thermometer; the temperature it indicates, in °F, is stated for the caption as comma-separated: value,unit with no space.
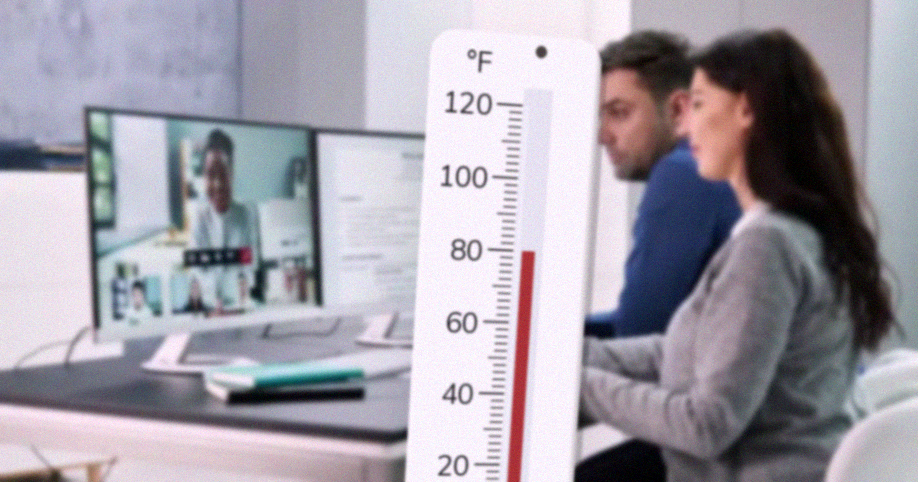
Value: 80,°F
